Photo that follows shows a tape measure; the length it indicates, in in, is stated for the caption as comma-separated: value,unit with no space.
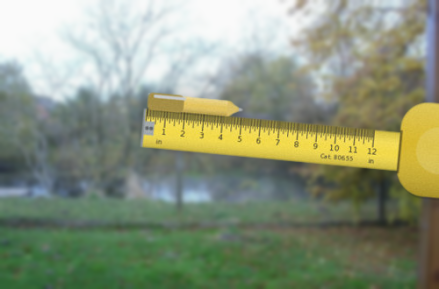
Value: 5,in
